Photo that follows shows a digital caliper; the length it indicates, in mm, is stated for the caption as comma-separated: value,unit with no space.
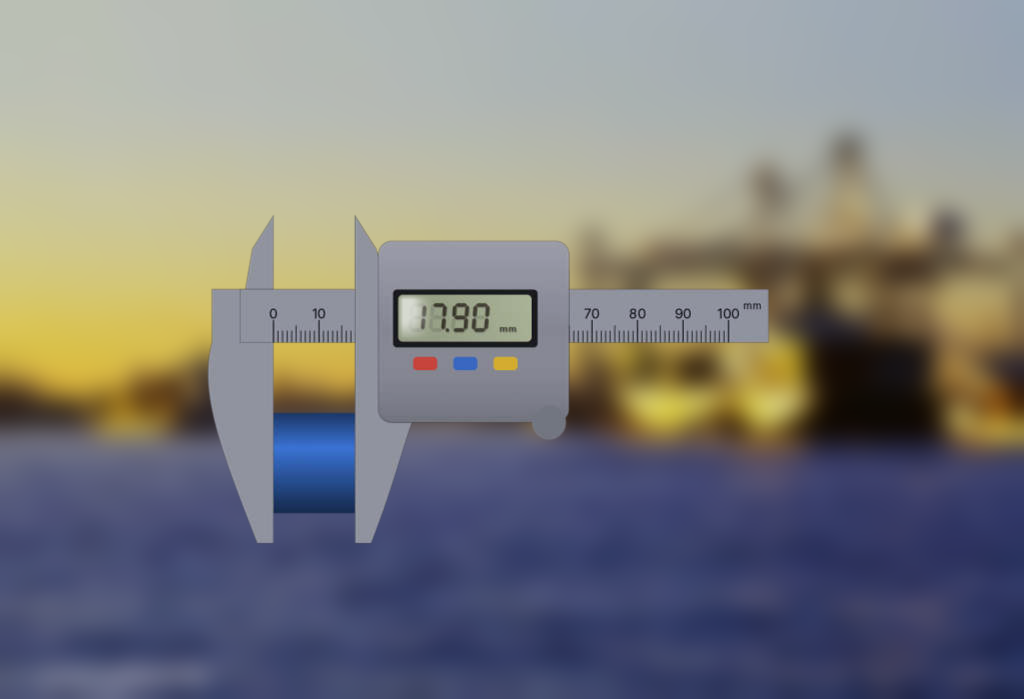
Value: 17.90,mm
